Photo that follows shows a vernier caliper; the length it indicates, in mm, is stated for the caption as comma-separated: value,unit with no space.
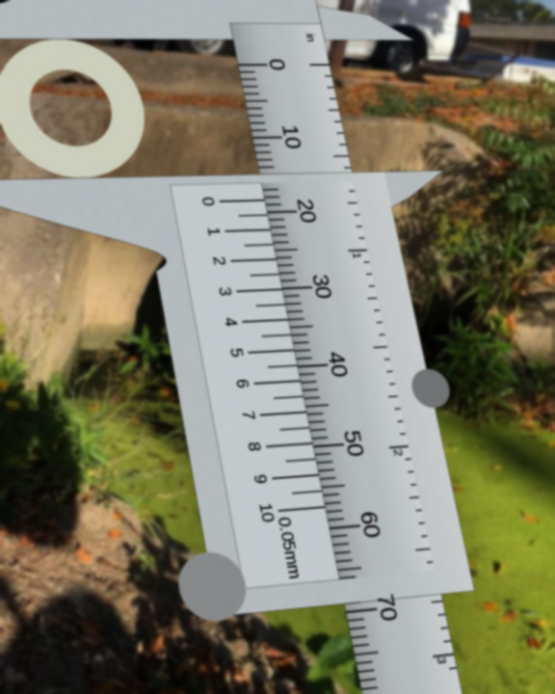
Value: 18.4,mm
